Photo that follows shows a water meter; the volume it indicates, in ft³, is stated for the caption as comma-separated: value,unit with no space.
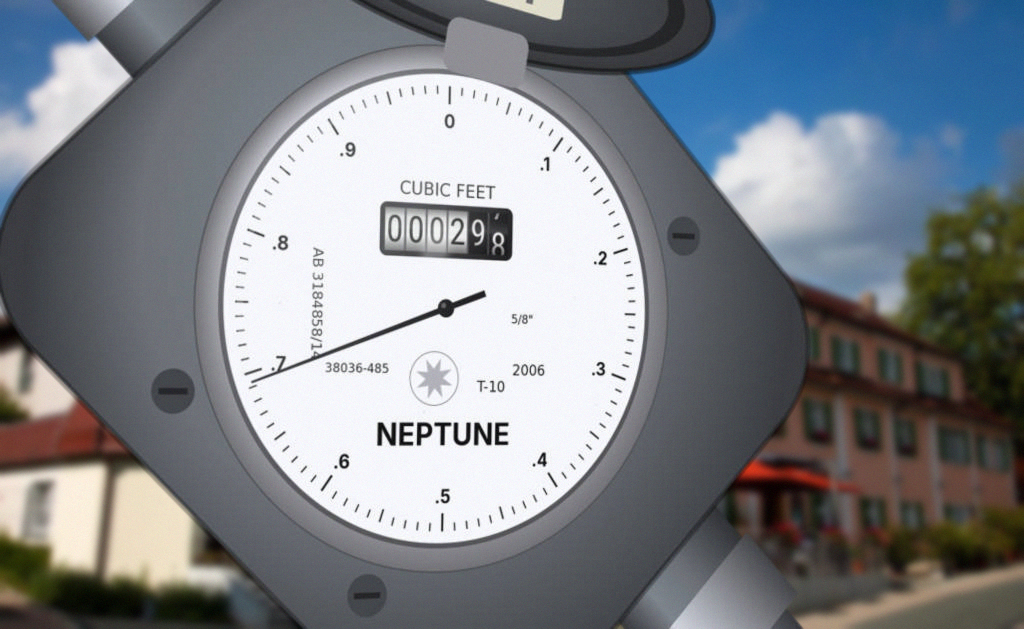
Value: 297.69,ft³
